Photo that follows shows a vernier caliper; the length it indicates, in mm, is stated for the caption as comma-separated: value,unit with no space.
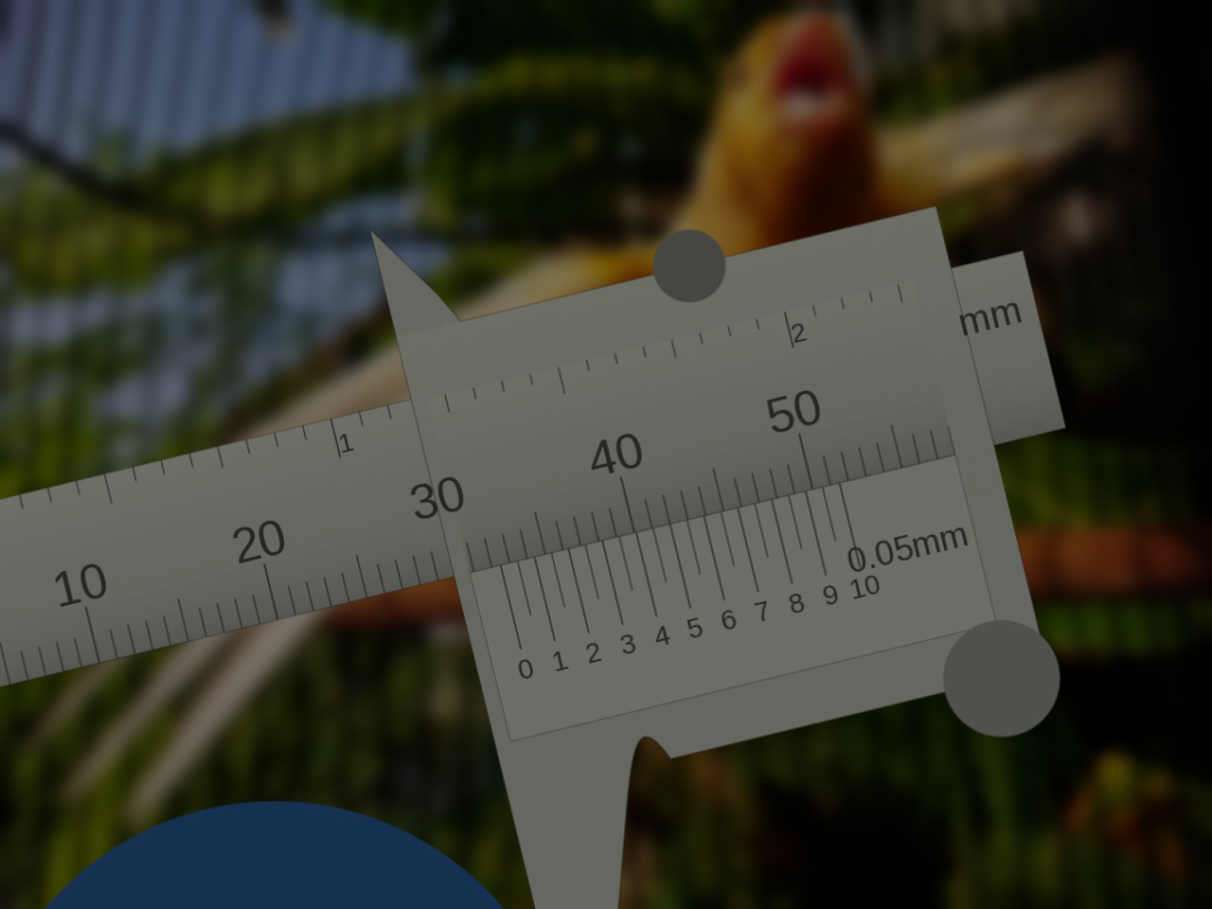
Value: 32.5,mm
